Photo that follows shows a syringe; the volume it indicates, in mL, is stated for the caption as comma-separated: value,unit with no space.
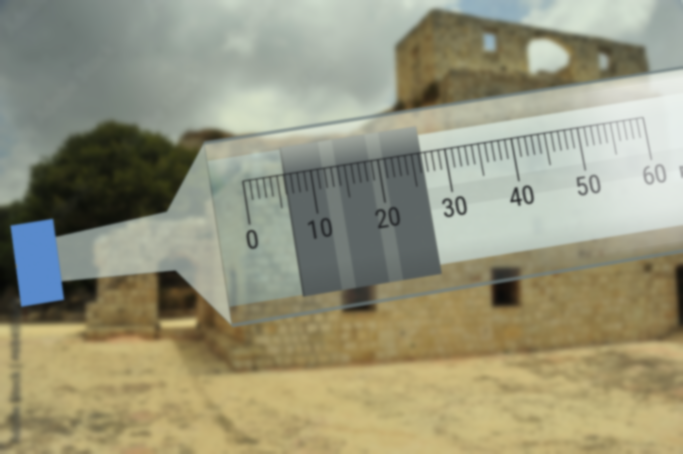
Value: 6,mL
